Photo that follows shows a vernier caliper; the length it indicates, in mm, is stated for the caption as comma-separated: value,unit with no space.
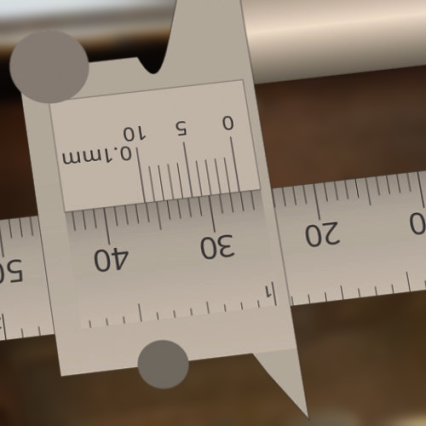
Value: 27.1,mm
